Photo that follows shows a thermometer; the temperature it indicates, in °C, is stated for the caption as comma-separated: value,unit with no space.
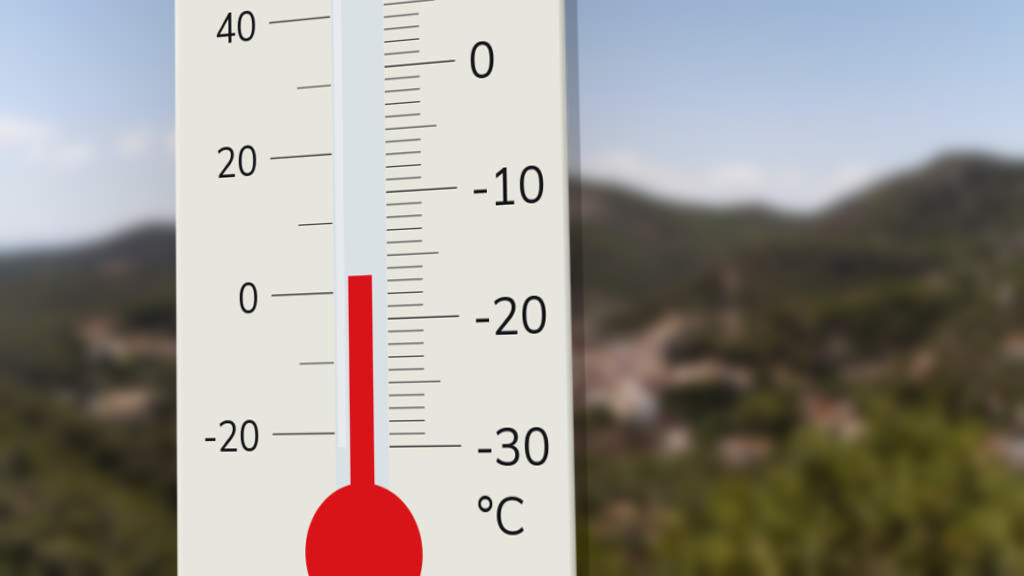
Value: -16.5,°C
